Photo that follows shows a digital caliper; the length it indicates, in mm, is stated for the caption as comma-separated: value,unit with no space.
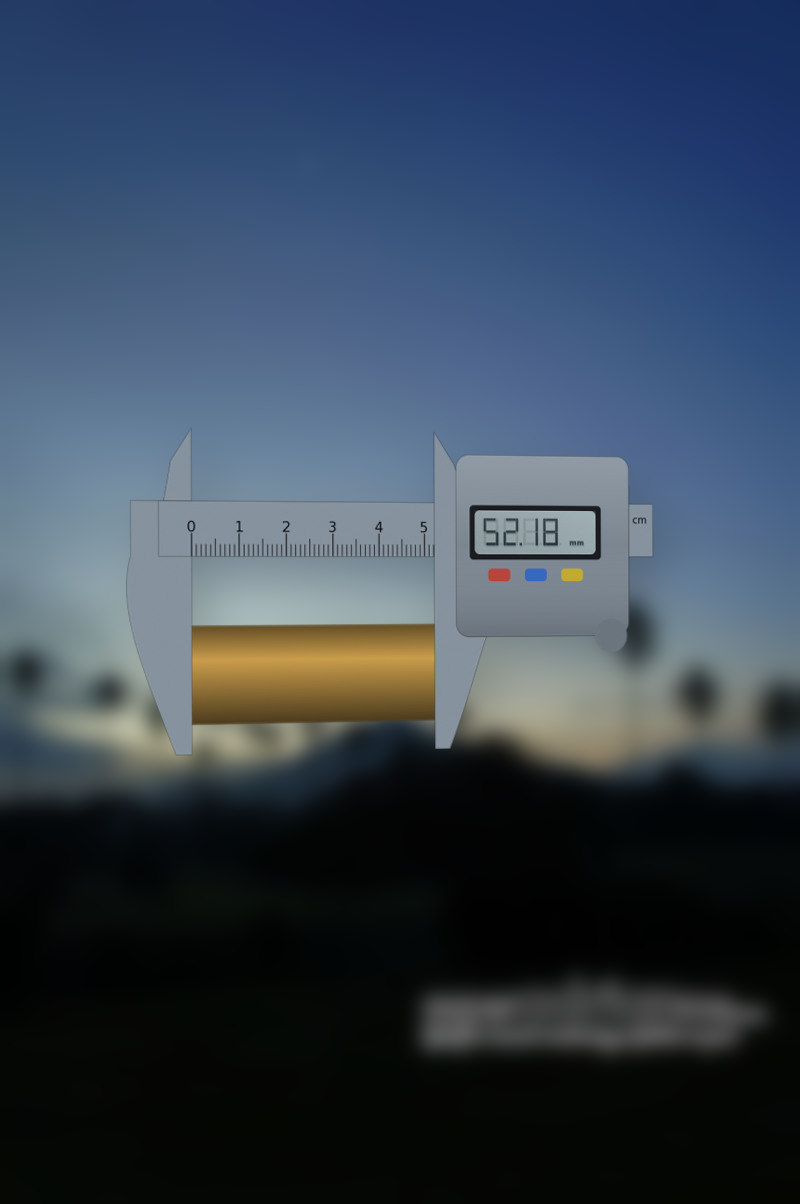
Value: 52.18,mm
